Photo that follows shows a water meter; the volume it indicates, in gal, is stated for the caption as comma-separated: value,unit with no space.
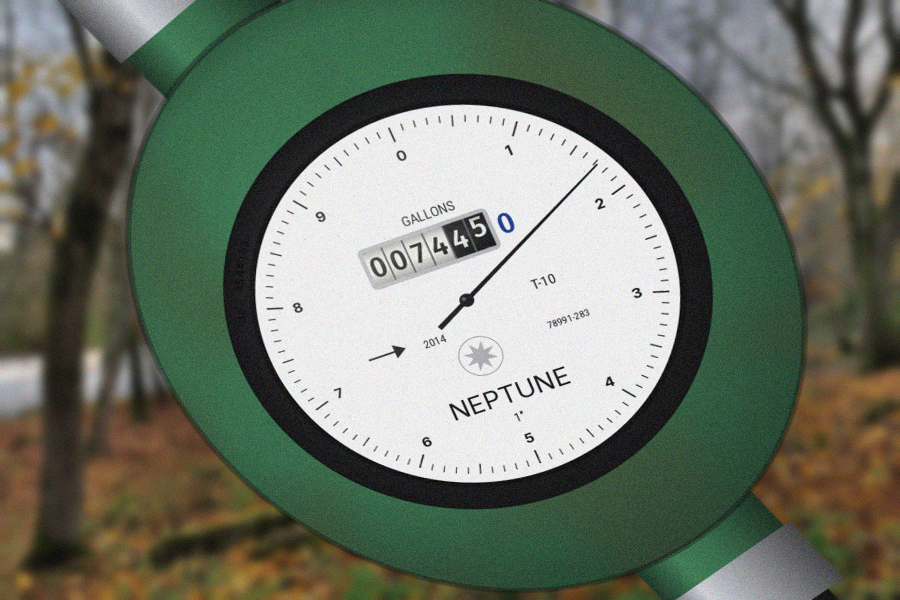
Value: 74451.7,gal
